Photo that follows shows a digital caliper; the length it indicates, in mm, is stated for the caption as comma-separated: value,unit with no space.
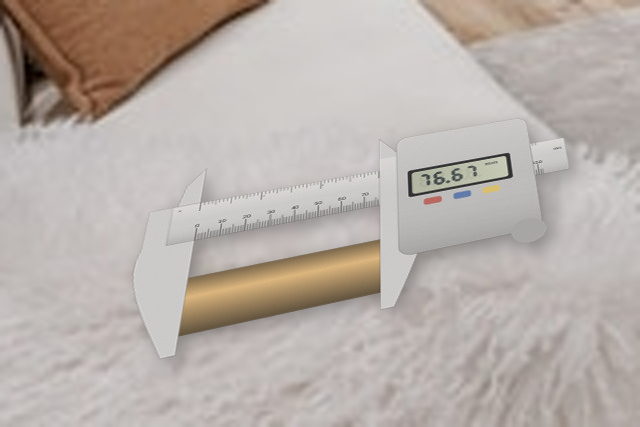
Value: 76.67,mm
